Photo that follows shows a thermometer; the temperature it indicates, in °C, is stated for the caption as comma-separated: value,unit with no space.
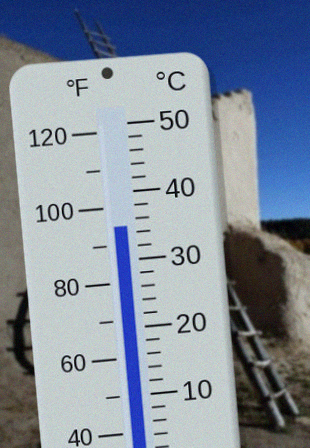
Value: 35,°C
